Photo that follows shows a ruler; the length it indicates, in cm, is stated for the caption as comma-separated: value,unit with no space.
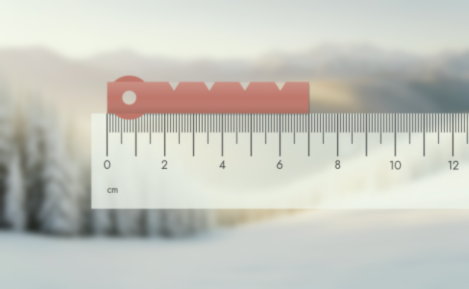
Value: 7,cm
